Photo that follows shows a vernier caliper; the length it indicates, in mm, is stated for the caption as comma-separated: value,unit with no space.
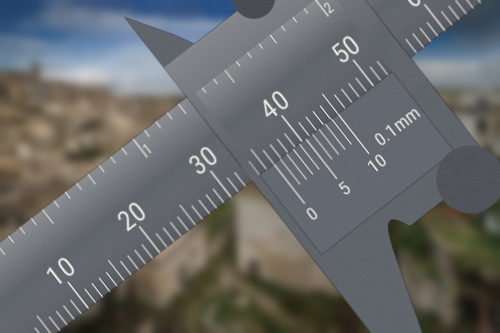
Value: 36.0,mm
